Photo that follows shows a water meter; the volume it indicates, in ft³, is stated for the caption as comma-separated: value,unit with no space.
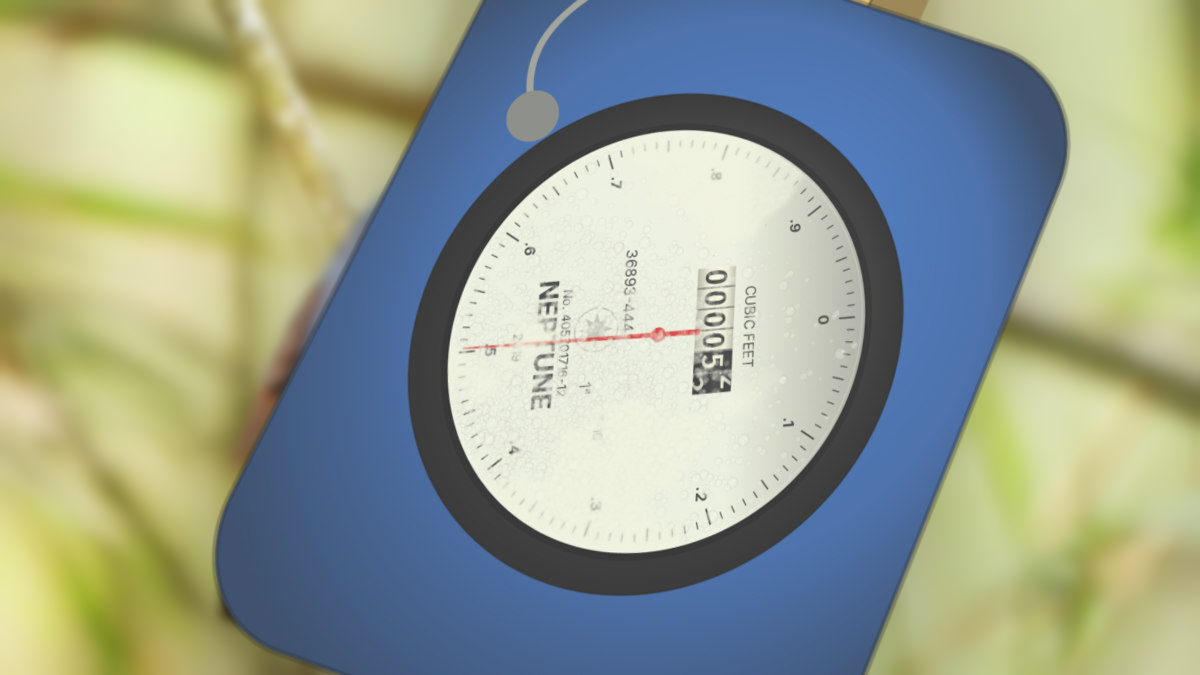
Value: 52.50,ft³
